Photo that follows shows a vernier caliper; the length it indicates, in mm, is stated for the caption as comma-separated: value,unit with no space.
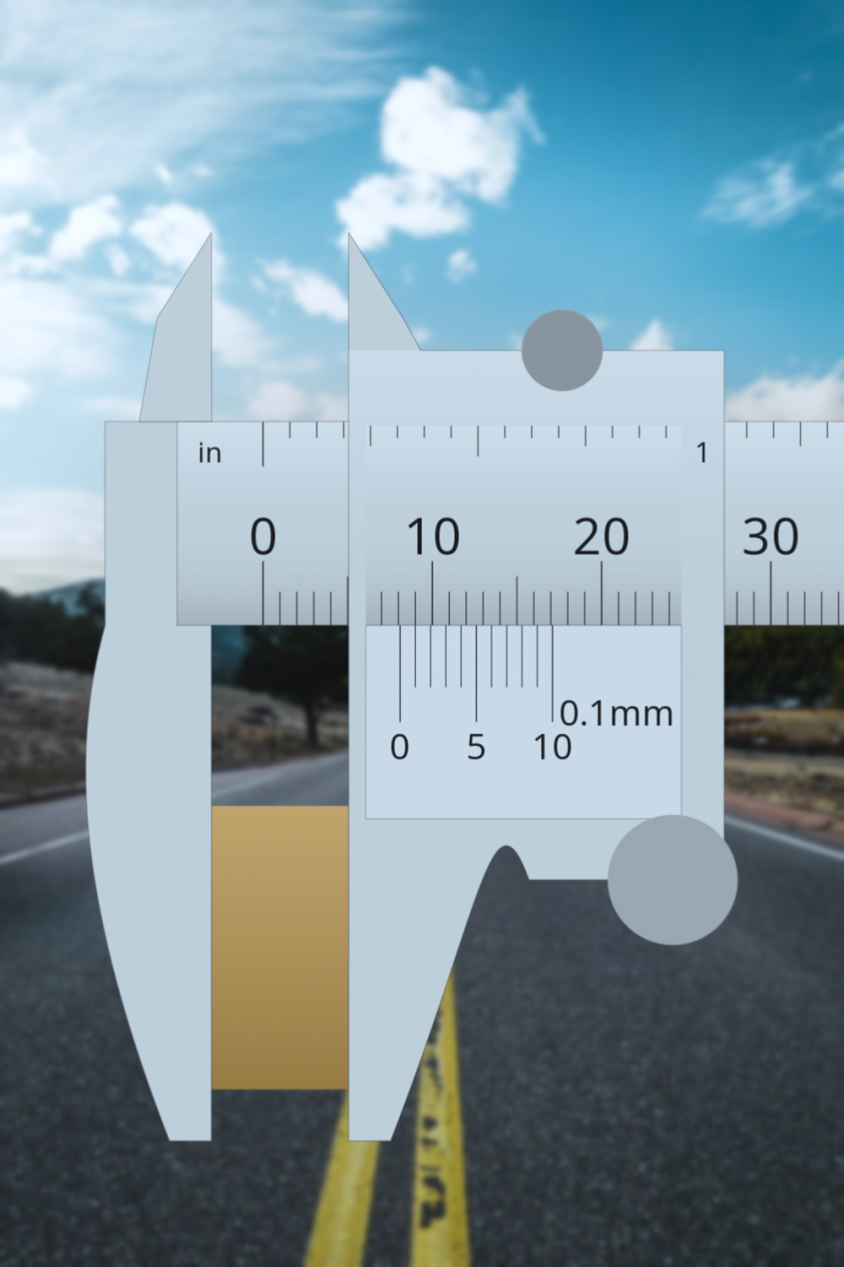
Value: 8.1,mm
